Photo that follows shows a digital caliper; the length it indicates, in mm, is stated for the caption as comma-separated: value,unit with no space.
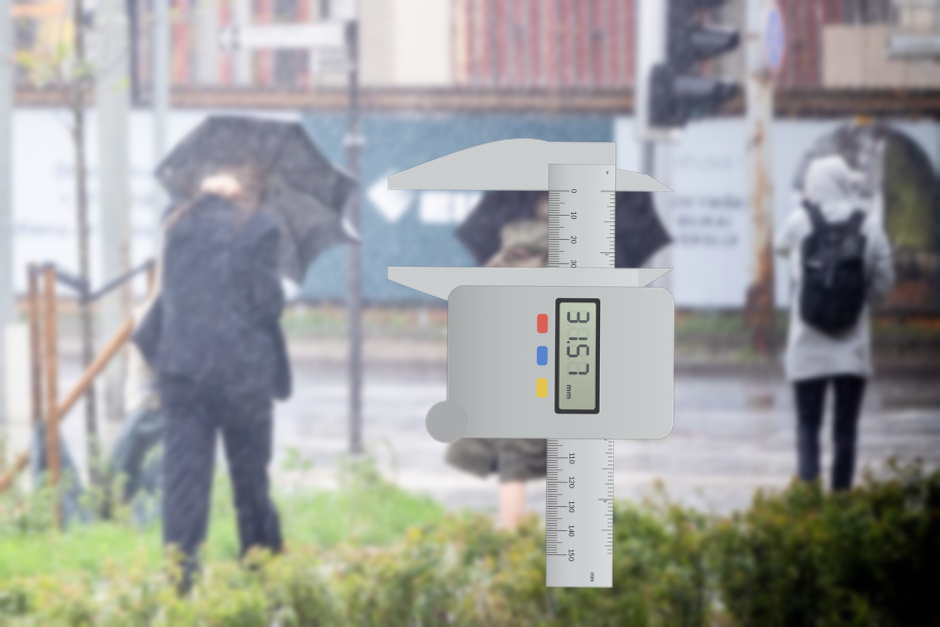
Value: 31.57,mm
